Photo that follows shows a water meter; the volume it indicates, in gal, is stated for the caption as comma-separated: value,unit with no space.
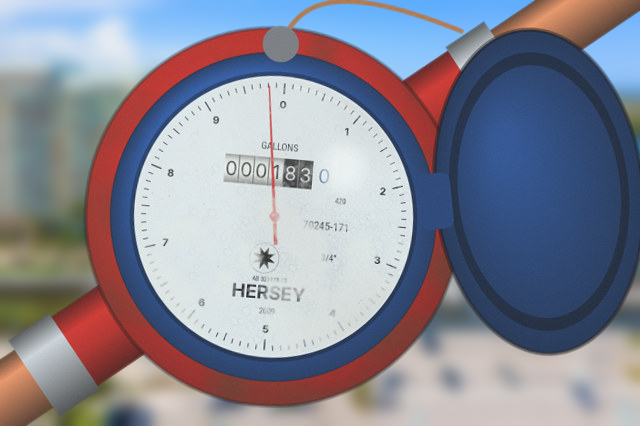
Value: 1829.8,gal
